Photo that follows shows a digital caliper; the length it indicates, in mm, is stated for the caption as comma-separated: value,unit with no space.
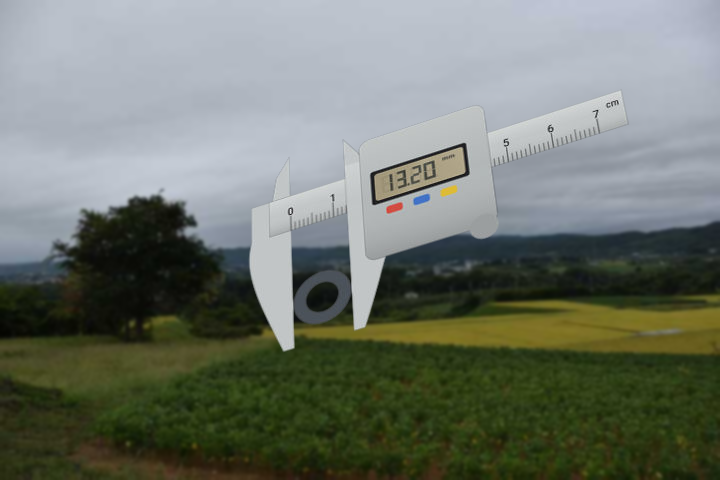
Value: 13.20,mm
